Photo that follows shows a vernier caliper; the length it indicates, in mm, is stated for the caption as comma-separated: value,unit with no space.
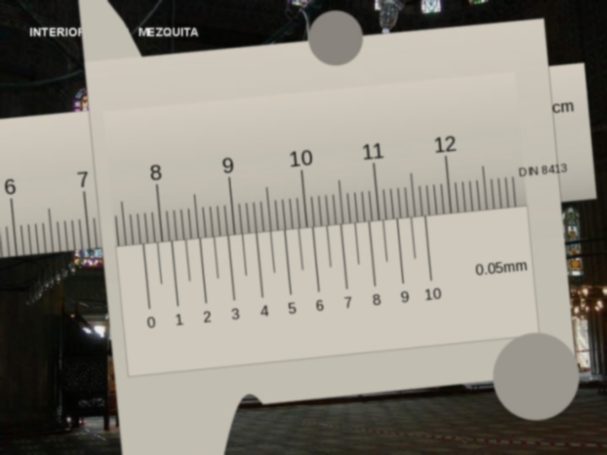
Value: 77.4,mm
